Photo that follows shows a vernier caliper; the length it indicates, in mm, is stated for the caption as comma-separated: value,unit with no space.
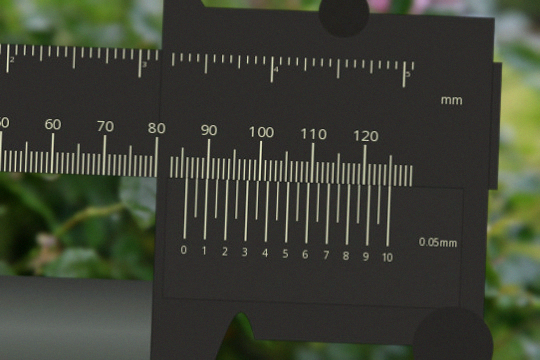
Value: 86.0,mm
